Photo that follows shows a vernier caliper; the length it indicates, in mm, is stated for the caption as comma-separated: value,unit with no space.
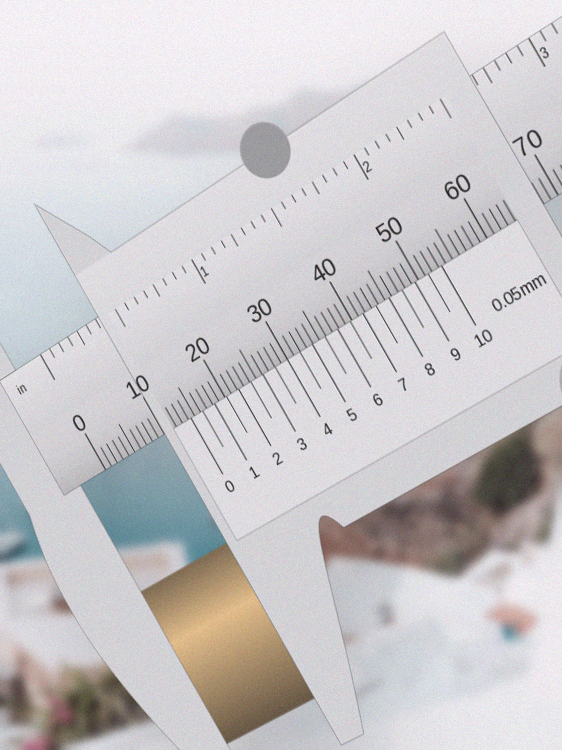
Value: 14.4,mm
